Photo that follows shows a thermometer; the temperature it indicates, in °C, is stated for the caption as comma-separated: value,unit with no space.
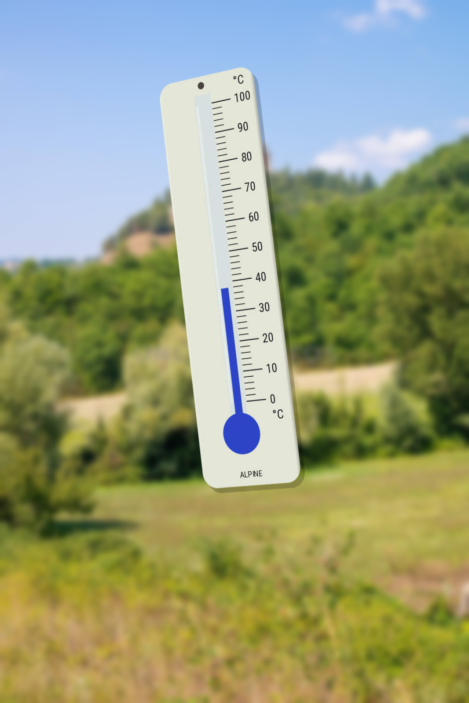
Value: 38,°C
